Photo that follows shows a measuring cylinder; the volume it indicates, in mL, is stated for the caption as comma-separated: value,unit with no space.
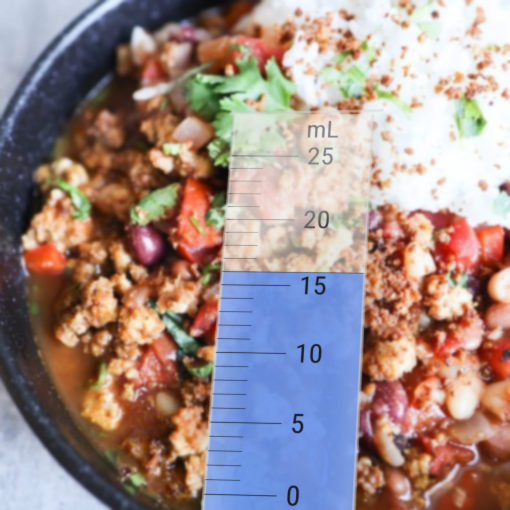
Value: 16,mL
